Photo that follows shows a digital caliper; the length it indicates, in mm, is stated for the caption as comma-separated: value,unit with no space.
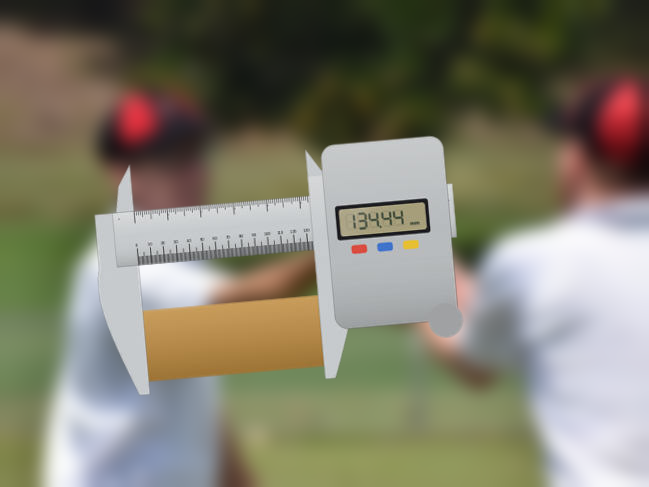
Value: 134.44,mm
